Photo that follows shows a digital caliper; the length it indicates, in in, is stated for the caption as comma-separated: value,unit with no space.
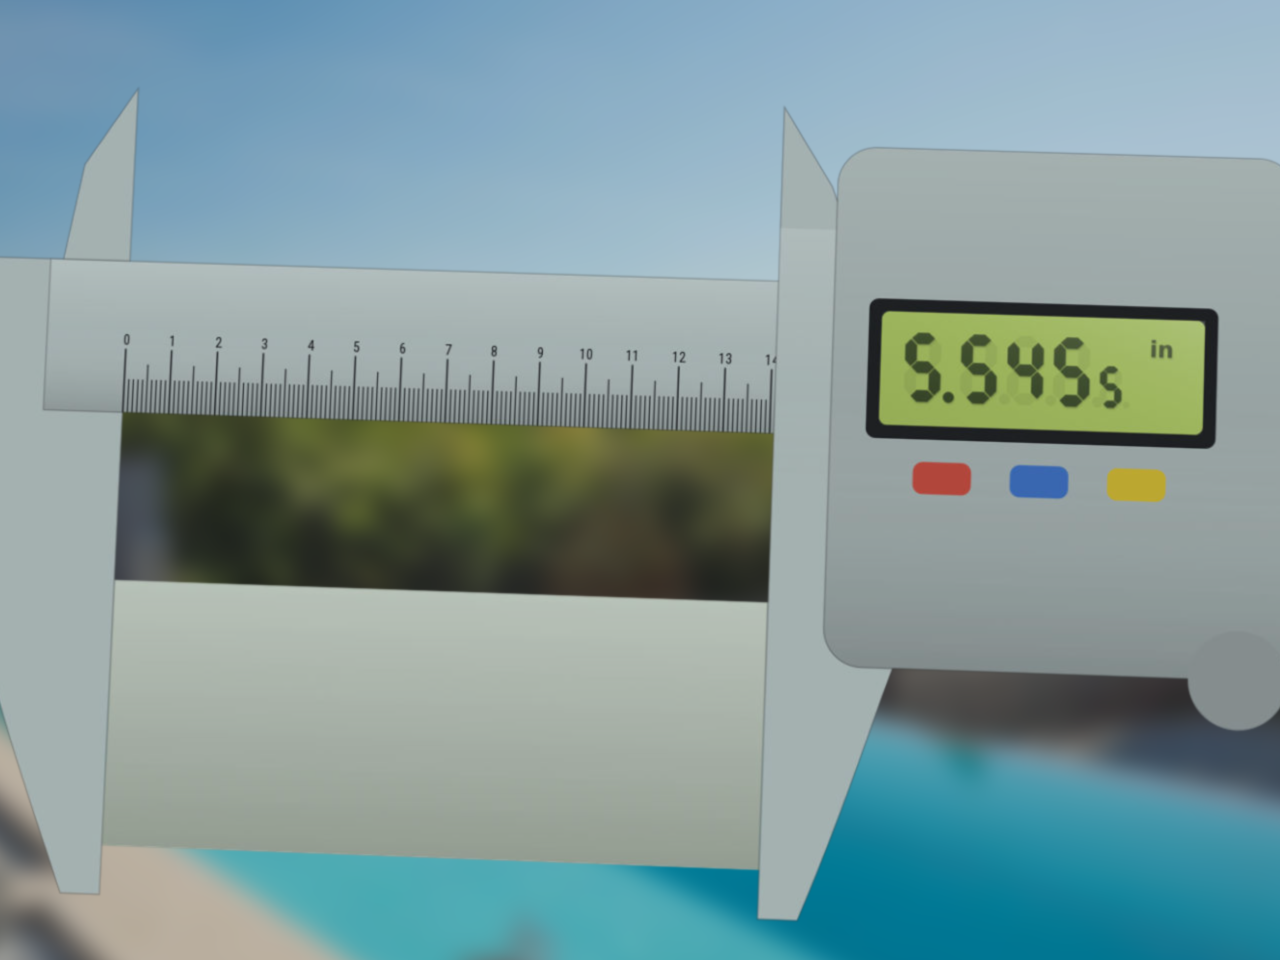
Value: 5.5455,in
